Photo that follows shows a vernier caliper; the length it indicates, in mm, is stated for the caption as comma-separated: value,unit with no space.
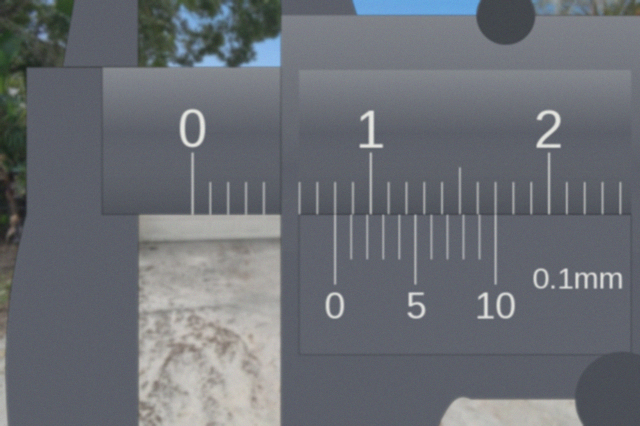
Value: 8.0,mm
